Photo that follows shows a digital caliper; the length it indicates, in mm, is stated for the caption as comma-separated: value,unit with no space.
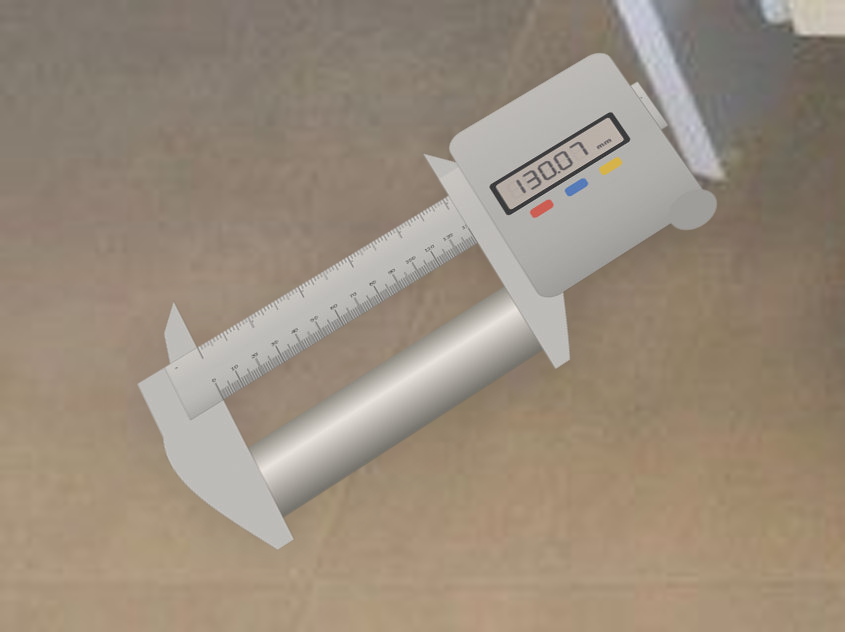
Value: 130.07,mm
